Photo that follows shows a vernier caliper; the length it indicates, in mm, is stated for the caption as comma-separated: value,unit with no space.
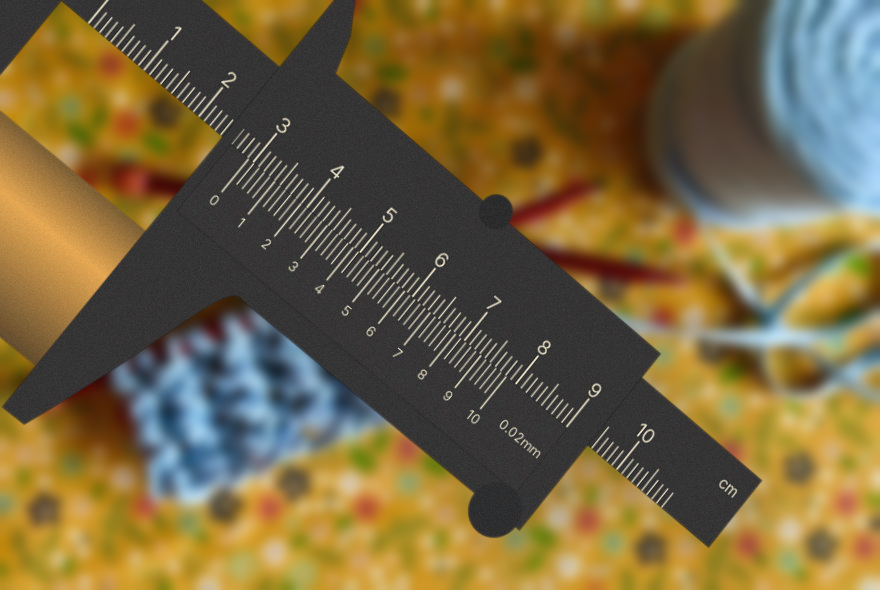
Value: 29.2,mm
